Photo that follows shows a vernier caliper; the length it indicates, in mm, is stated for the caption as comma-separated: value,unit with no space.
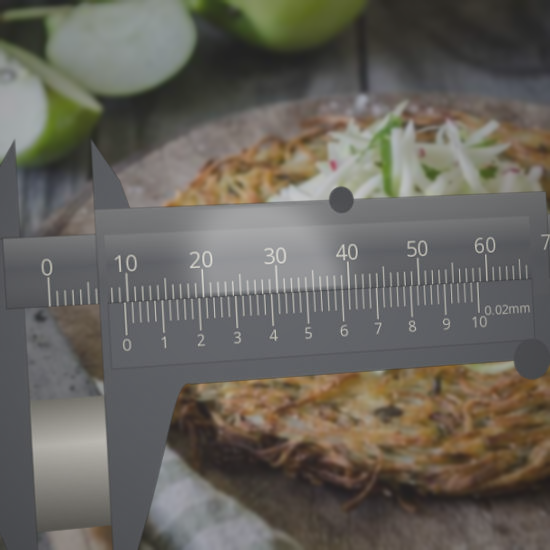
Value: 9.6,mm
